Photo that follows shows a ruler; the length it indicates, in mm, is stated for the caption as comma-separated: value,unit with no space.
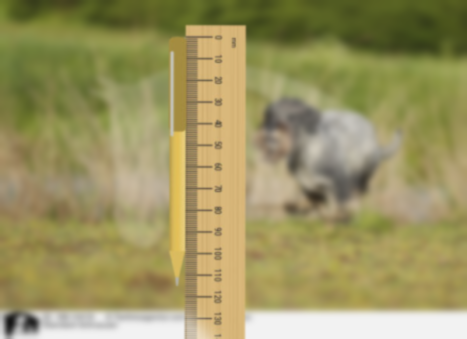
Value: 115,mm
